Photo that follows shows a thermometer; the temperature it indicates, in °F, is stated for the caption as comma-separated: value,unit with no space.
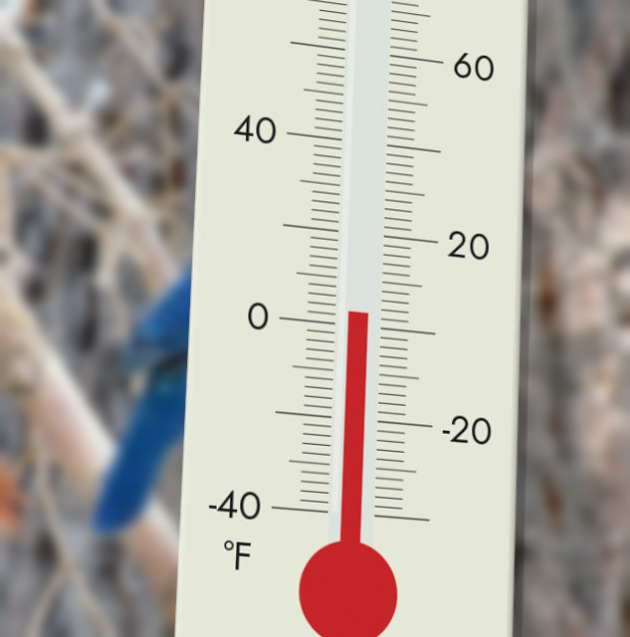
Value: 3,°F
